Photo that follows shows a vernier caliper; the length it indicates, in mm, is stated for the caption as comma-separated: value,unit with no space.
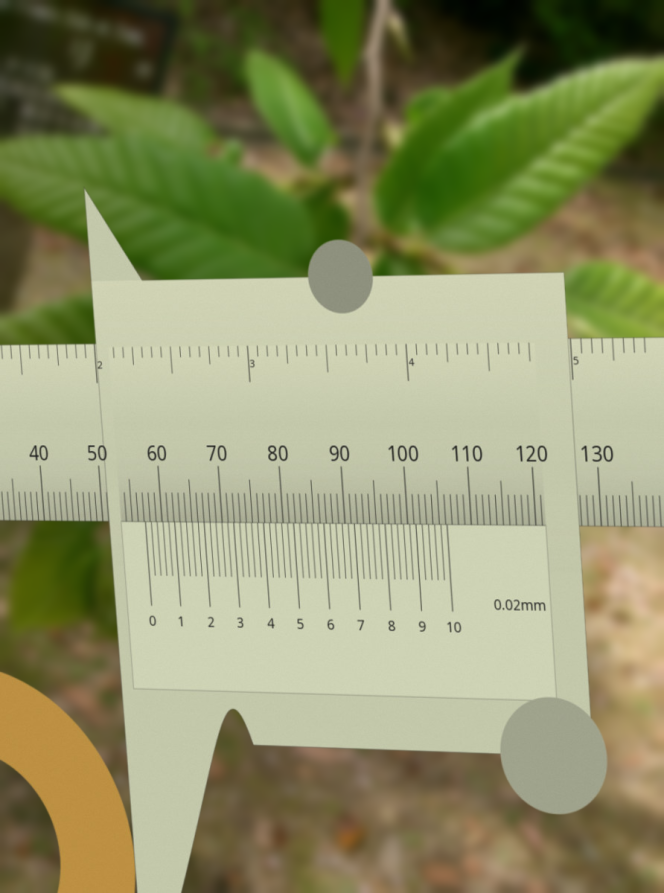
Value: 57.2,mm
